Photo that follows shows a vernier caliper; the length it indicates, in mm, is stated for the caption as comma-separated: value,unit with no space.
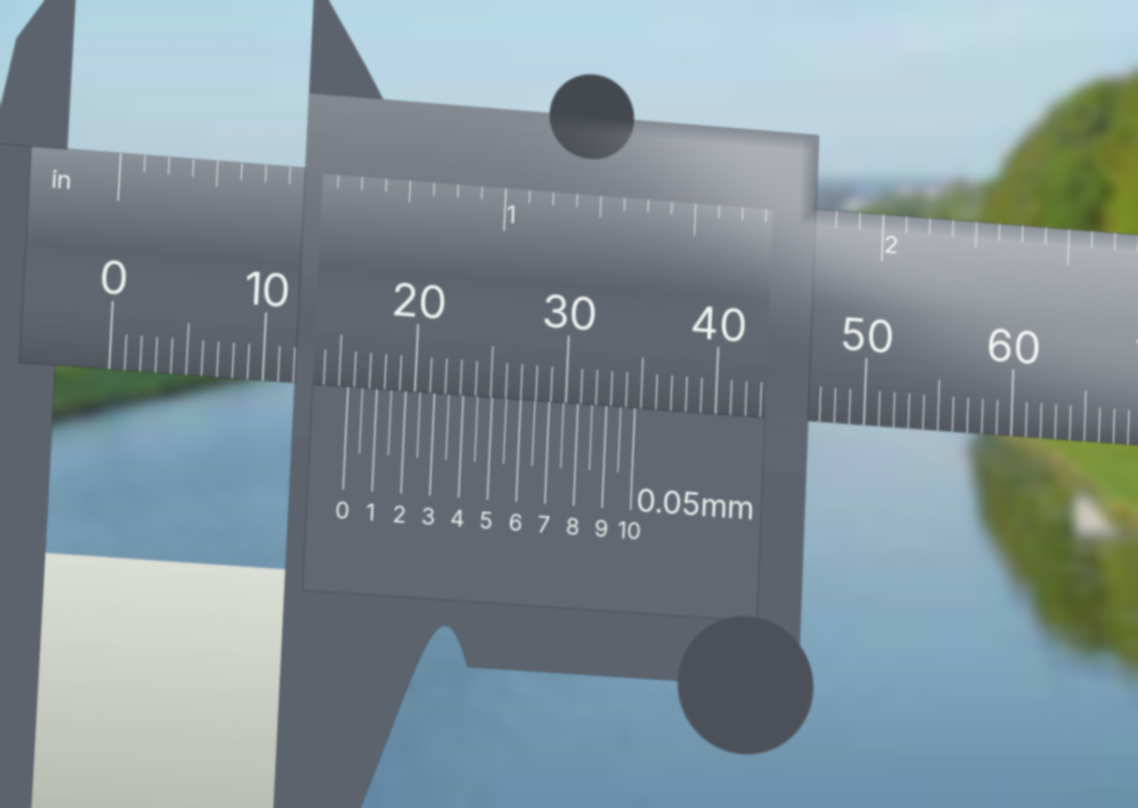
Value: 15.6,mm
